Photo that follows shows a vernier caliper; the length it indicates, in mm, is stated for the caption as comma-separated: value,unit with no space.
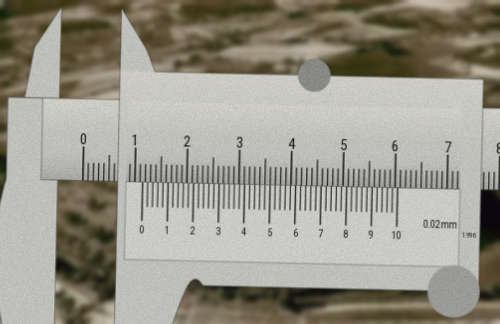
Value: 11.5,mm
